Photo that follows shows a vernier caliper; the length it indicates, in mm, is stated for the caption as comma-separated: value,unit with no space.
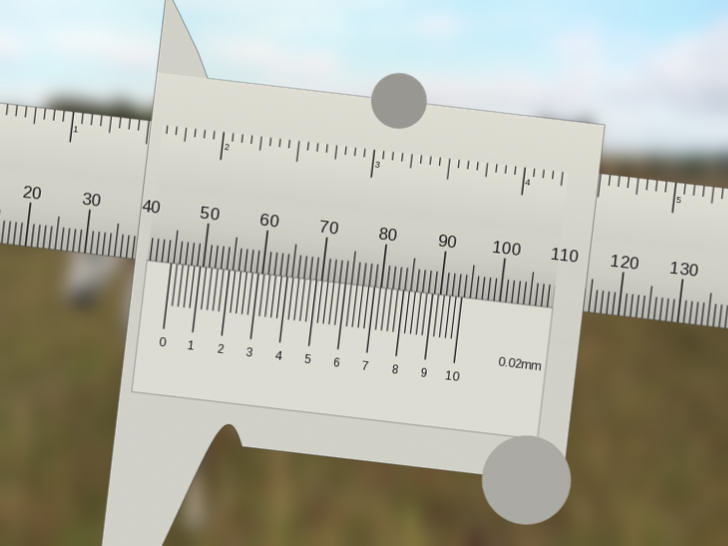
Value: 44.6,mm
